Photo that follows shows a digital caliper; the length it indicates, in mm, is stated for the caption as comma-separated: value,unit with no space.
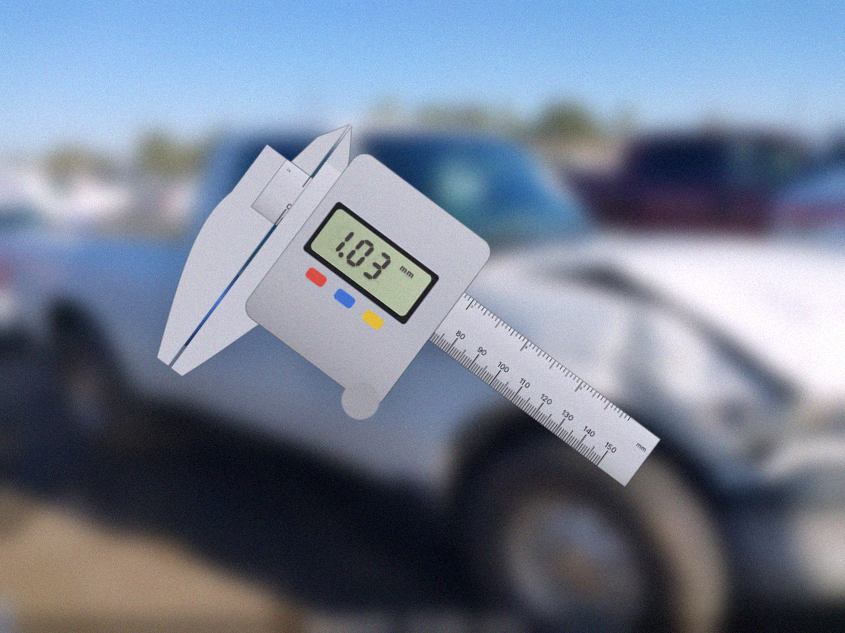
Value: 1.03,mm
